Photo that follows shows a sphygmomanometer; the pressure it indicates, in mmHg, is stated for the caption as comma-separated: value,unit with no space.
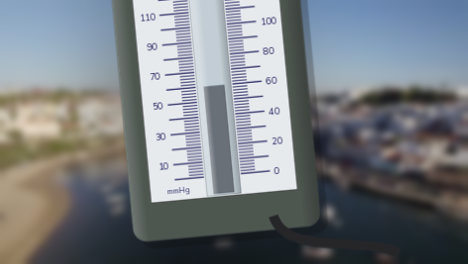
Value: 60,mmHg
